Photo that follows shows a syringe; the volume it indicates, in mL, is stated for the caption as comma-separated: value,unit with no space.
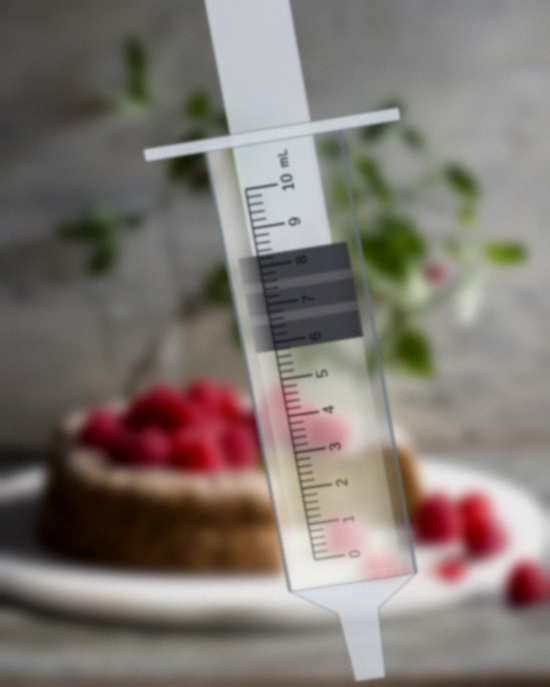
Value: 5.8,mL
